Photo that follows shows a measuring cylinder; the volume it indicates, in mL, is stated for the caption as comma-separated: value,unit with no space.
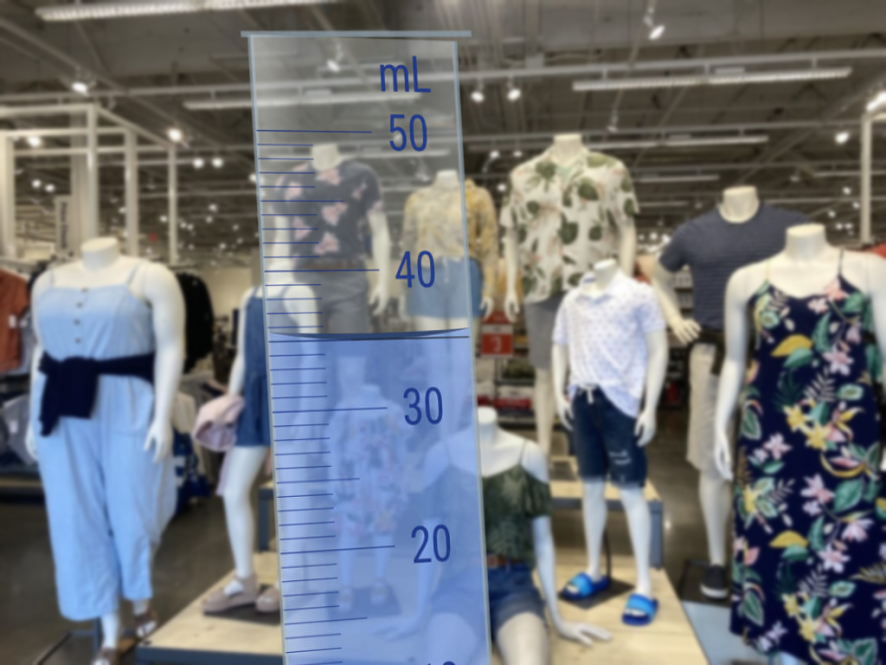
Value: 35,mL
